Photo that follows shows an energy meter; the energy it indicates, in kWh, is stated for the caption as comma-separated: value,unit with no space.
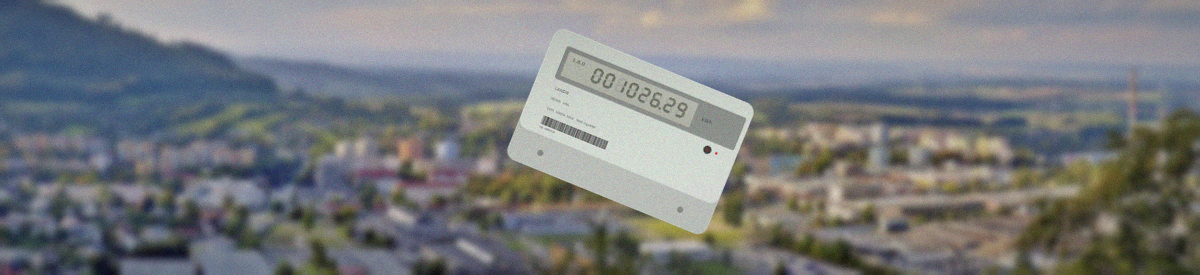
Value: 1026.29,kWh
